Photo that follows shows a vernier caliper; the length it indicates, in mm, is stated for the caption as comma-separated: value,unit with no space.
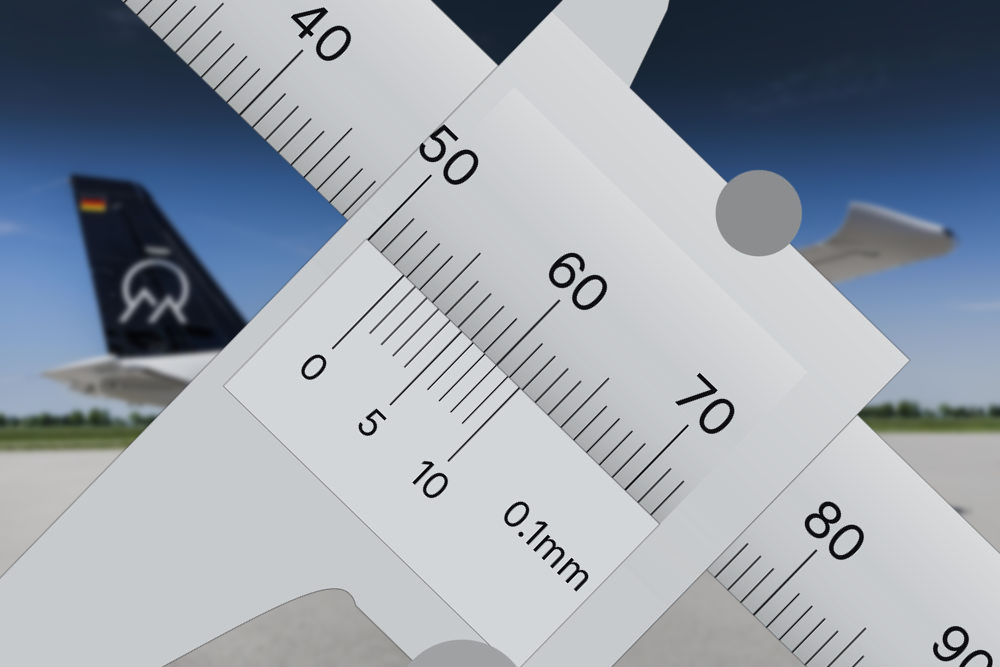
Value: 52.8,mm
